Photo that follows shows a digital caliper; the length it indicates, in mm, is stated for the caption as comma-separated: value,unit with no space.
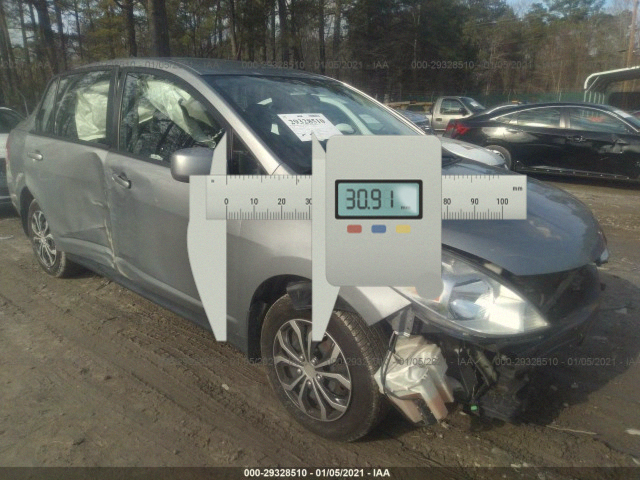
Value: 30.91,mm
